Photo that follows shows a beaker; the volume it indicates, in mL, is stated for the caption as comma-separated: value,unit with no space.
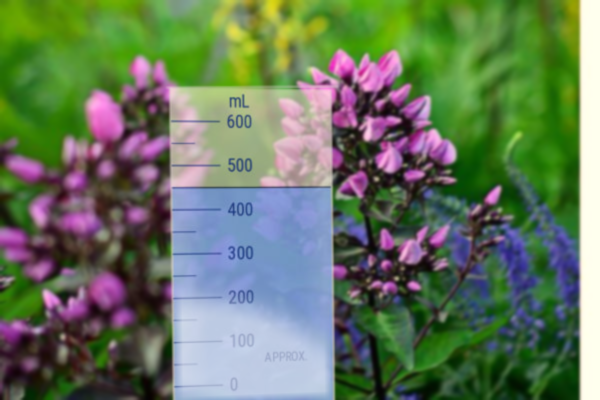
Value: 450,mL
